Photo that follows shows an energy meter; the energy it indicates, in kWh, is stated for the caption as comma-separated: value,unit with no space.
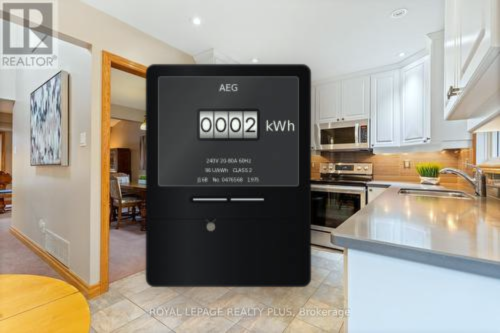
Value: 2,kWh
